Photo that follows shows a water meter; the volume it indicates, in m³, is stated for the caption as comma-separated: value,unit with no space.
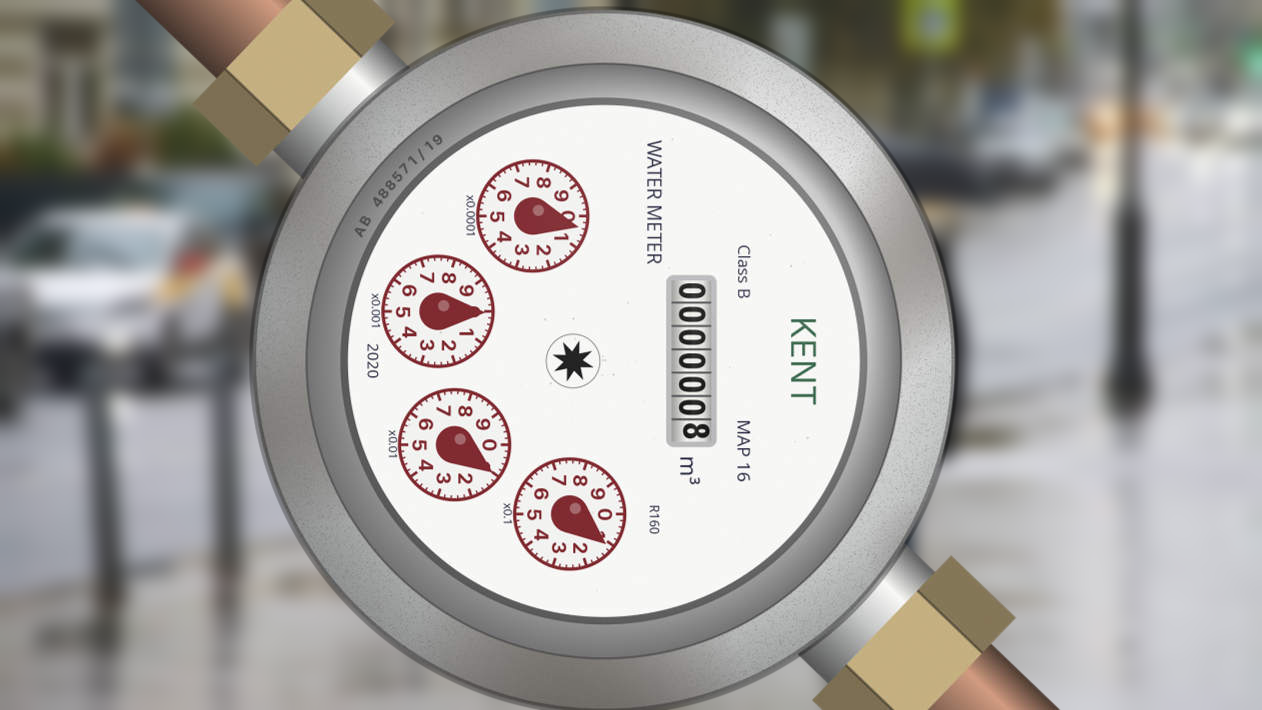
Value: 8.1100,m³
